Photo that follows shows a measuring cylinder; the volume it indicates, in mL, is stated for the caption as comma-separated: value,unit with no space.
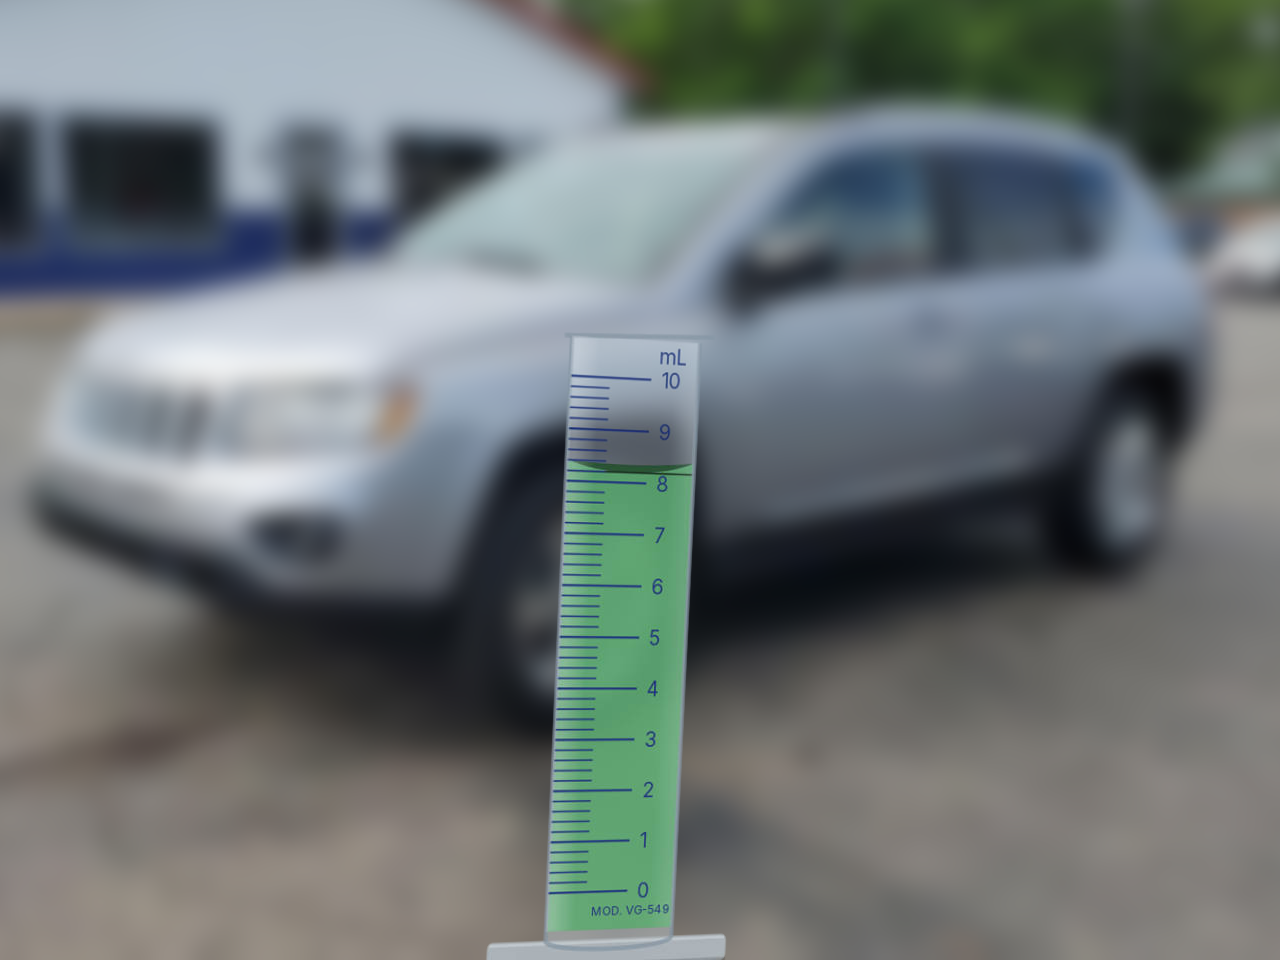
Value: 8.2,mL
